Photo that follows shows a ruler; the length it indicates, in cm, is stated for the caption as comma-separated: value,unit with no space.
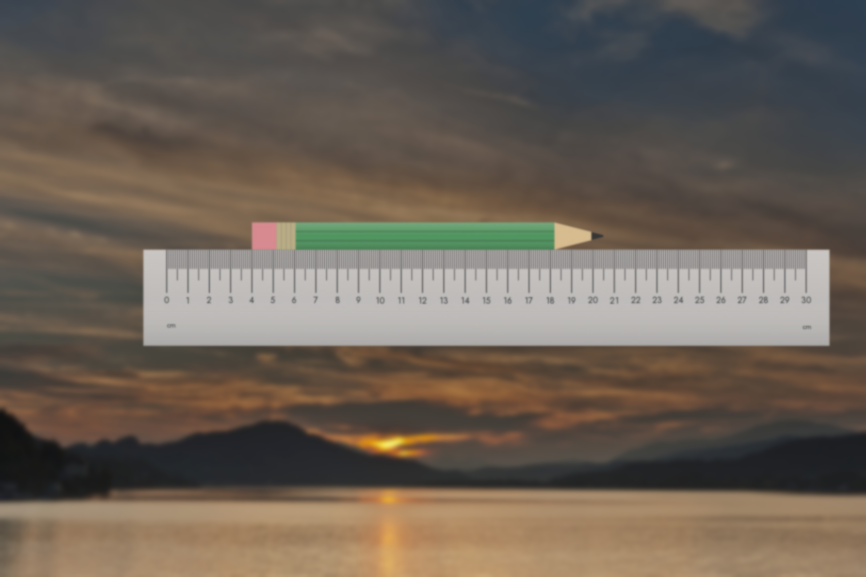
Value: 16.5,cm
